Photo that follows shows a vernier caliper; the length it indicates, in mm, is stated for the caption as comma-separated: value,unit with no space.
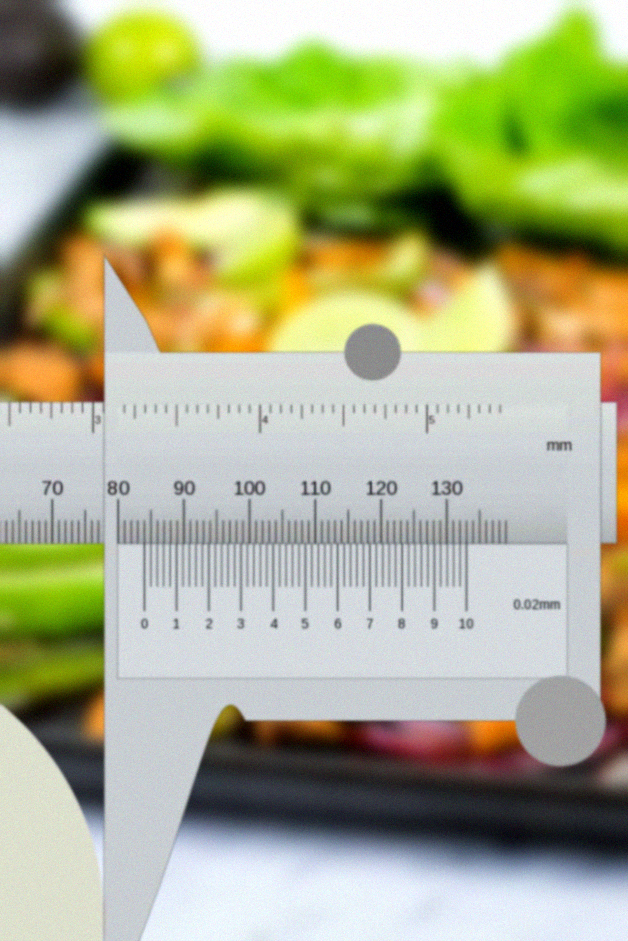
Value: 84.0,mm
